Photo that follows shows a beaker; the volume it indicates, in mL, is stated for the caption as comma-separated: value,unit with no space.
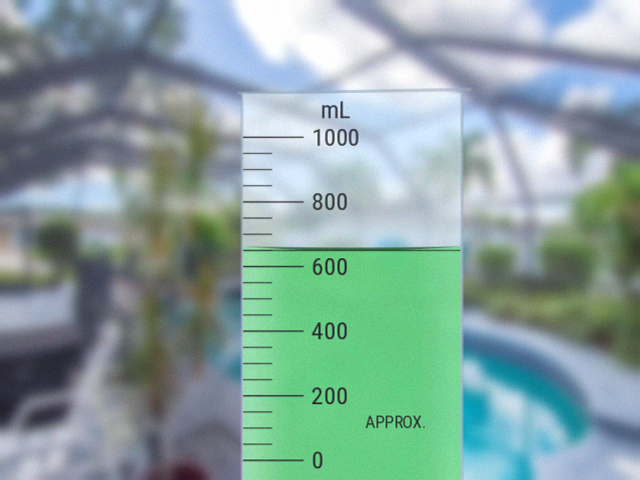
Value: 650,mL
